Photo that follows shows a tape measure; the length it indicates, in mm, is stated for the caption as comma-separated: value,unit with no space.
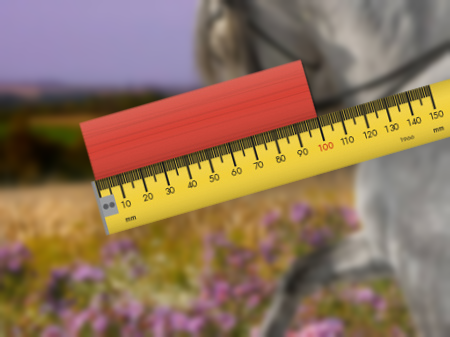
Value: 100,mm
